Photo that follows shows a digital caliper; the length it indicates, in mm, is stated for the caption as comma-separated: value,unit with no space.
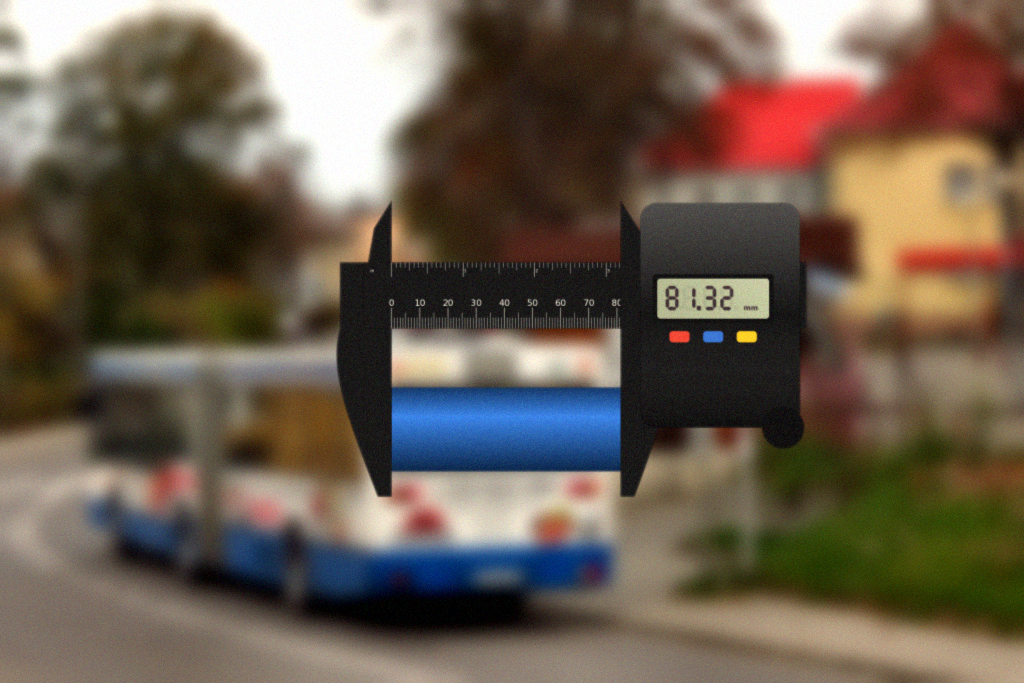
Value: 81.32,mm
